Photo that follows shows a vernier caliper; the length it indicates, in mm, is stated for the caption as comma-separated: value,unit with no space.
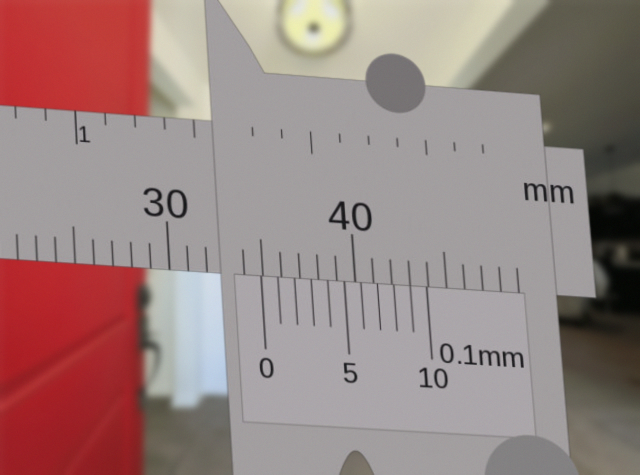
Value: 34.9,mm
